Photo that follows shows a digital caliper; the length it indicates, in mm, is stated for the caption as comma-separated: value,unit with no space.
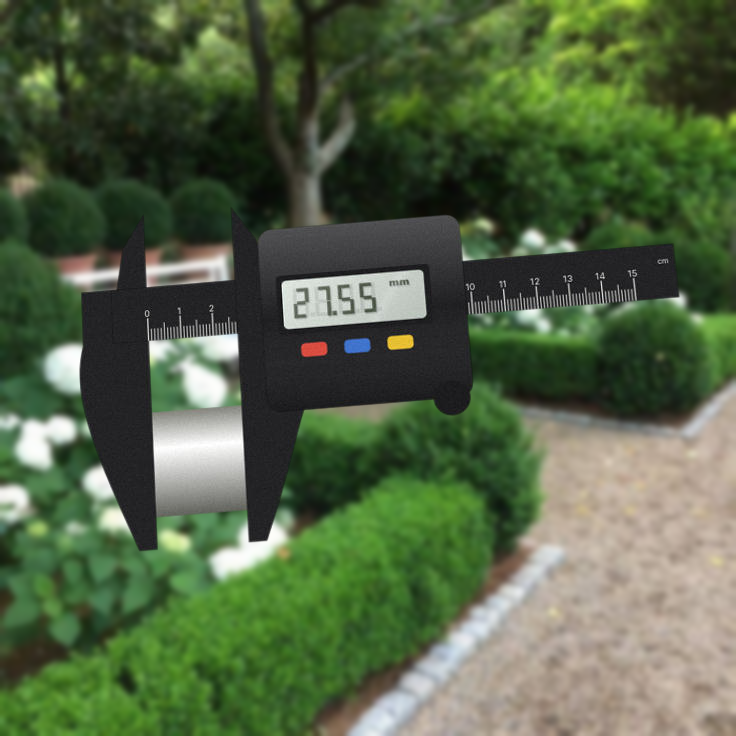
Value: 27.55,mm
